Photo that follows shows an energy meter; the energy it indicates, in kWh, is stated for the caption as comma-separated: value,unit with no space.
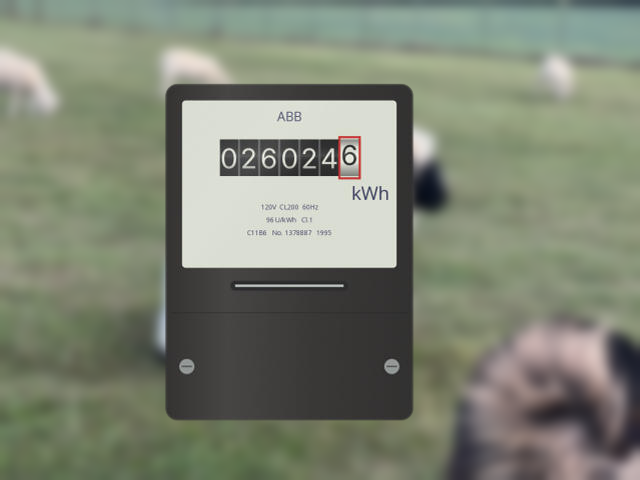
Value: 26024.6,kWh
